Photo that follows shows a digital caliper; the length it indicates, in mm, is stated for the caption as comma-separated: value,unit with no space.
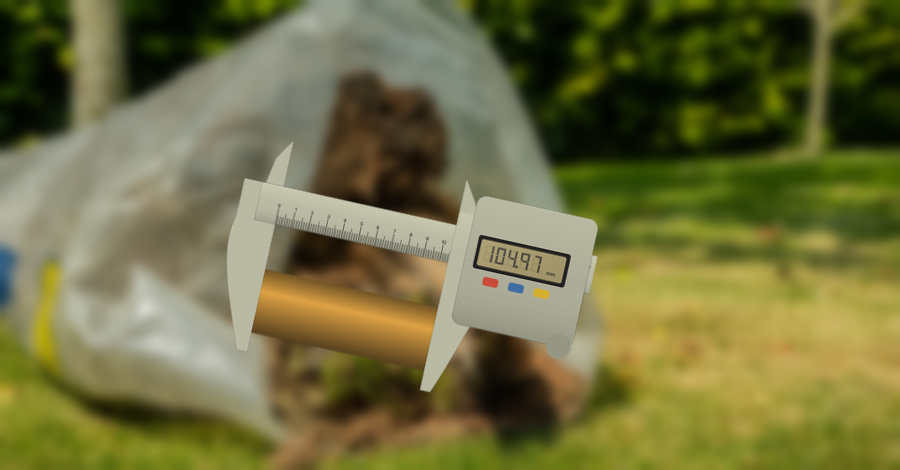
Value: 104.97,mm
